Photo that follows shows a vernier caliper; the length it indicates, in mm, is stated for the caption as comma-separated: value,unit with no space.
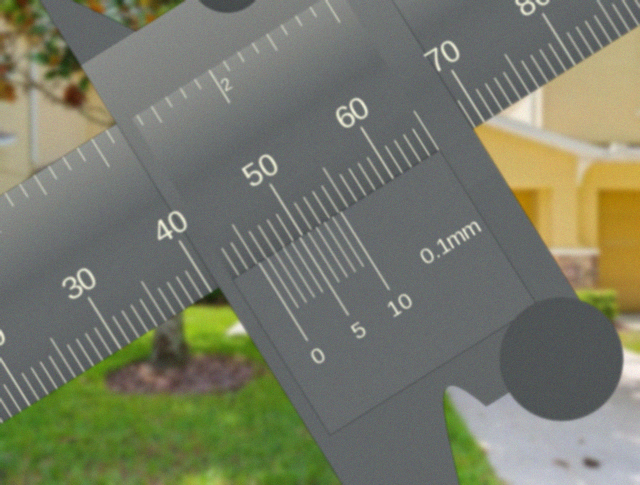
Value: 45.2,mm
